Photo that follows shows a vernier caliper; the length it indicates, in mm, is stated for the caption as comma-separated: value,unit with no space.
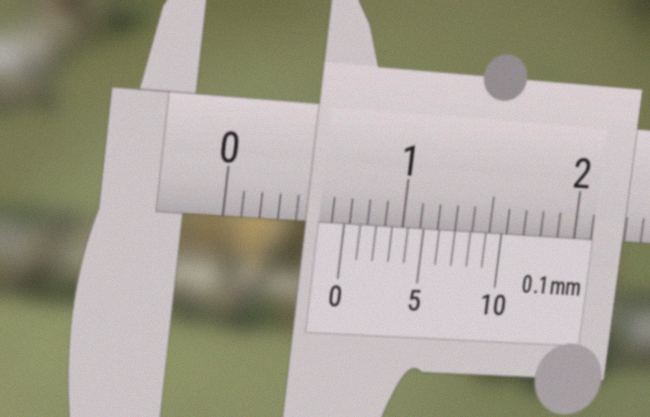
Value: 6.7,mm
